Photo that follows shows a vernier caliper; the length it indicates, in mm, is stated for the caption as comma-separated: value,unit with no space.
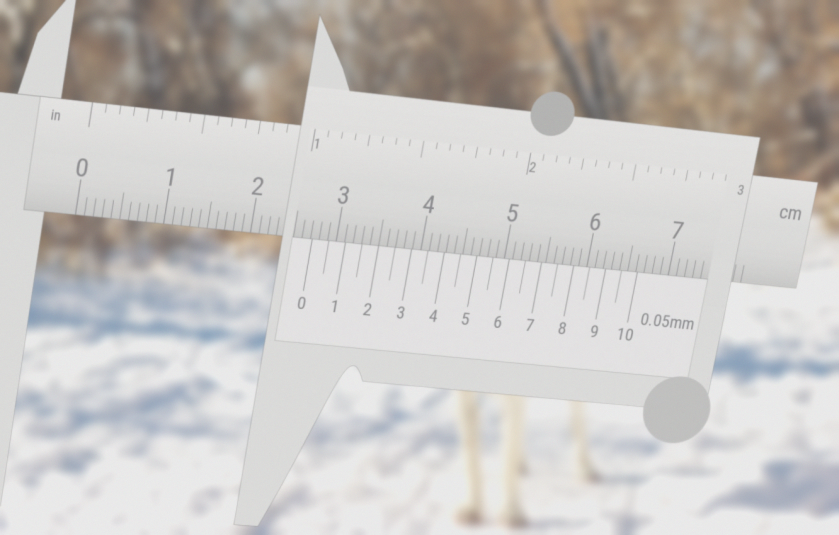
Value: 27.2,mm
